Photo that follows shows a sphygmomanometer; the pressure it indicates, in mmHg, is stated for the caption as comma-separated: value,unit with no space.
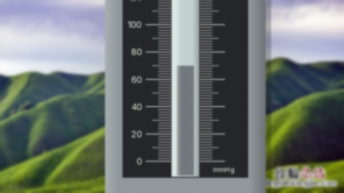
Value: 70,mmHg
